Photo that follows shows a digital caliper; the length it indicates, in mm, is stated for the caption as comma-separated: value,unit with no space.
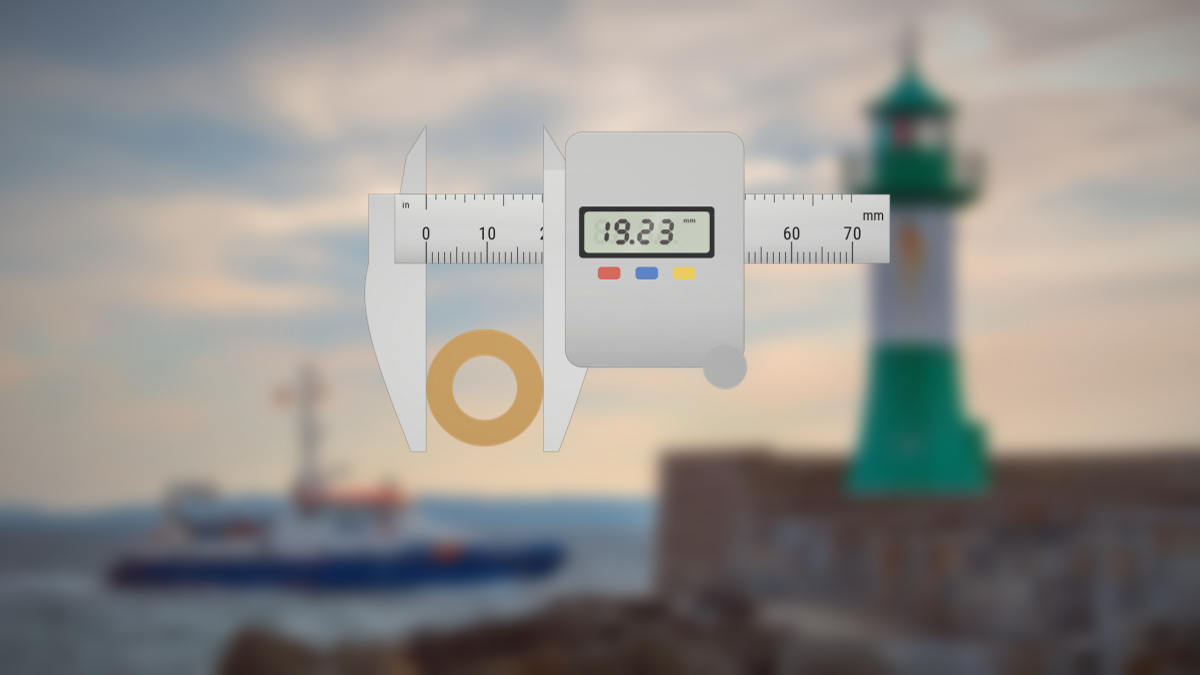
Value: 19.23,mm
